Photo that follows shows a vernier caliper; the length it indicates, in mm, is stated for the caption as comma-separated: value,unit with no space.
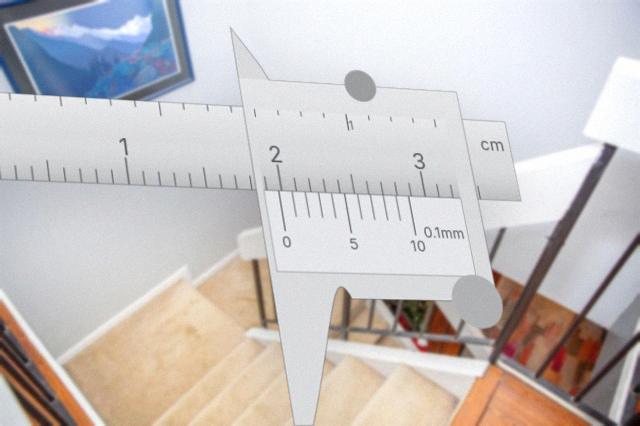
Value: 19.8,mm
